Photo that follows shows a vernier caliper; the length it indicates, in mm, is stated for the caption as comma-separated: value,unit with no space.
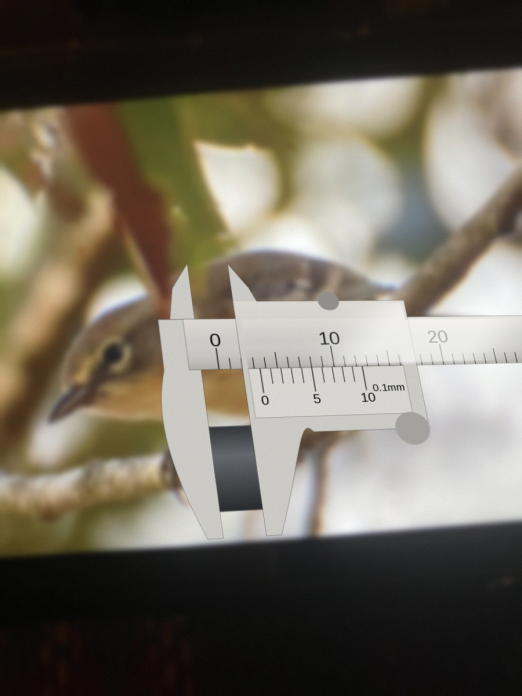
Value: 3.5,mm
